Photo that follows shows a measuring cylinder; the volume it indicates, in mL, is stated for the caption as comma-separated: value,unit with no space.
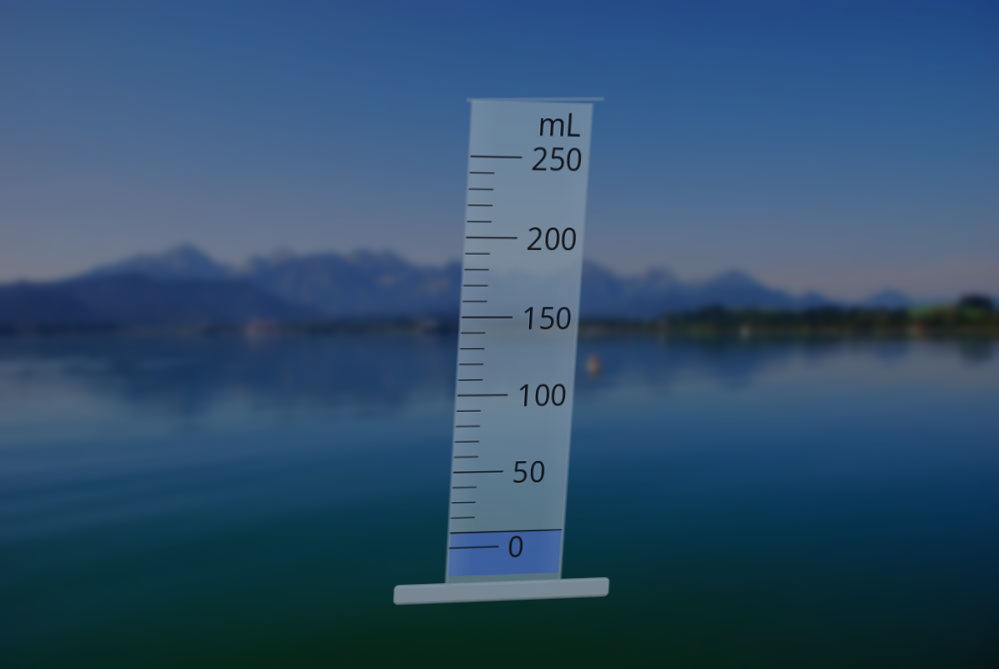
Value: 10,mL
